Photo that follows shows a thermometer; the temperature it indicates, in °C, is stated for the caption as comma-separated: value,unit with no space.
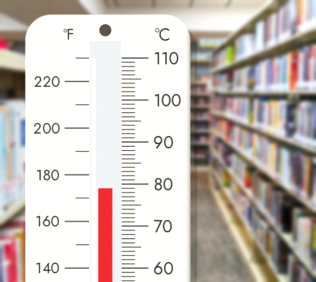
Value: 79,°C
